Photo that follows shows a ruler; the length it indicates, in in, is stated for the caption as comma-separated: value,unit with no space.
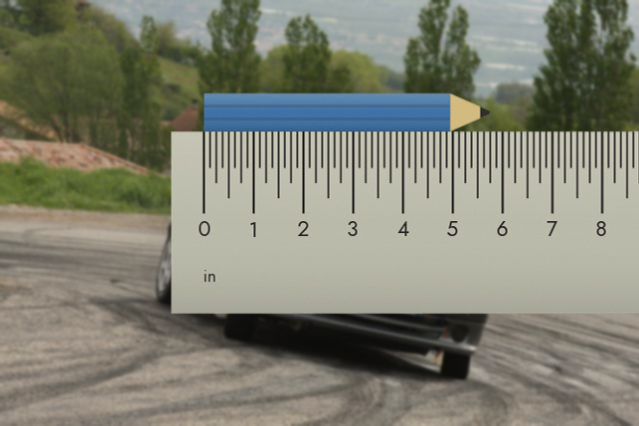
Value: 5.75,in
